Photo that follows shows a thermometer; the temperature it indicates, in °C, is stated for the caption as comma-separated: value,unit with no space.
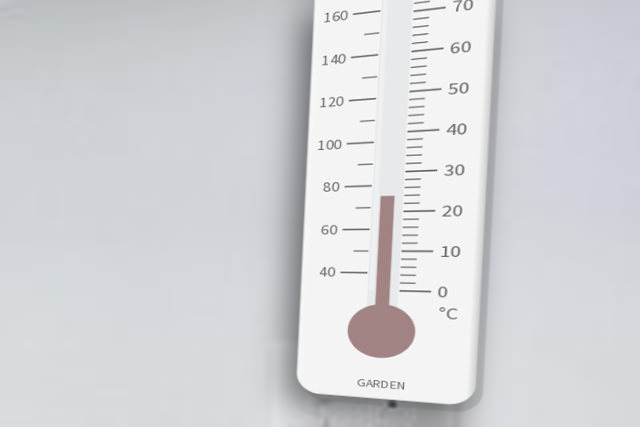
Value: 24,°C
